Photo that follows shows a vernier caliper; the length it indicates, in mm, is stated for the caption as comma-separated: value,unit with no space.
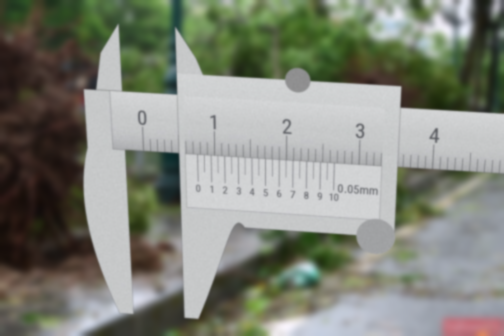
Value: 7.6,mm
